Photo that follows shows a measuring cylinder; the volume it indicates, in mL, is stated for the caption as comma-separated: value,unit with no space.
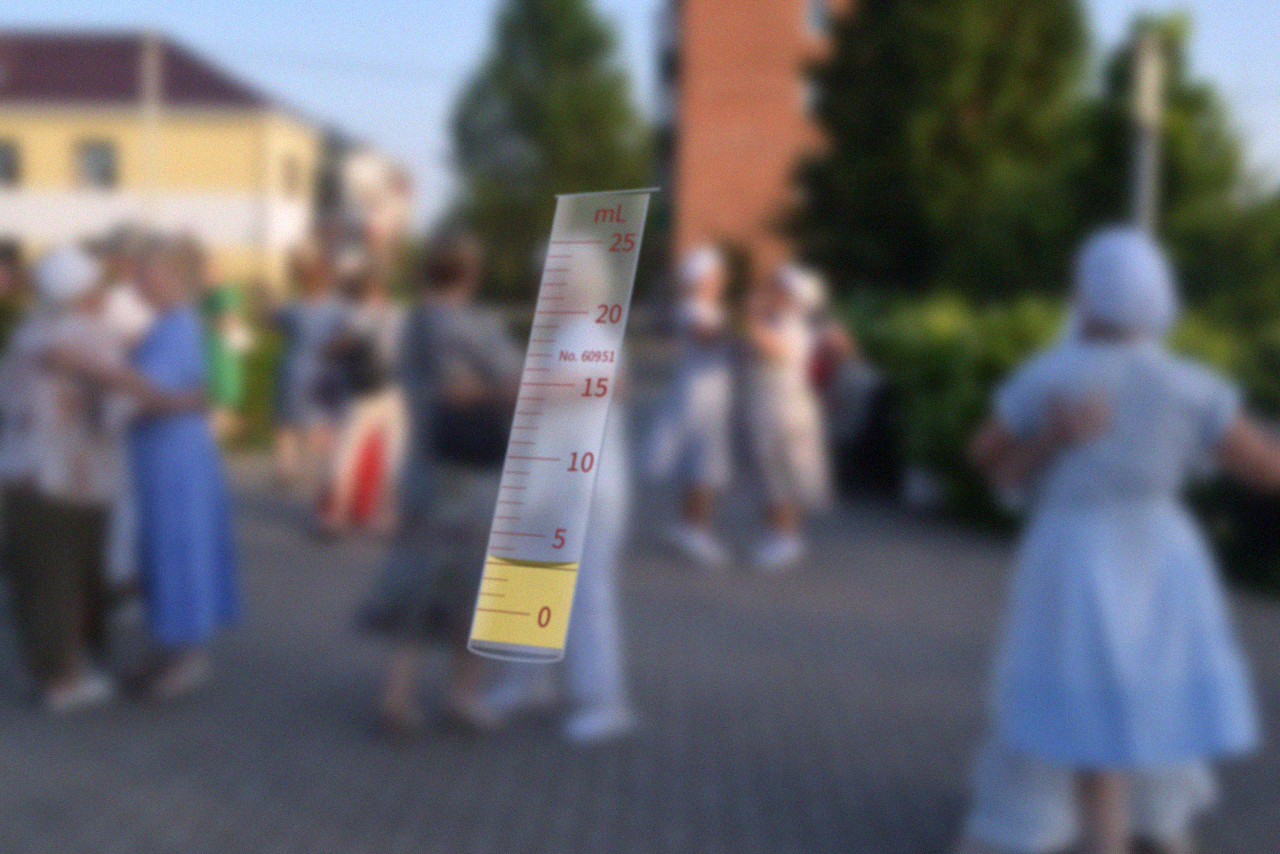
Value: 3,mL
